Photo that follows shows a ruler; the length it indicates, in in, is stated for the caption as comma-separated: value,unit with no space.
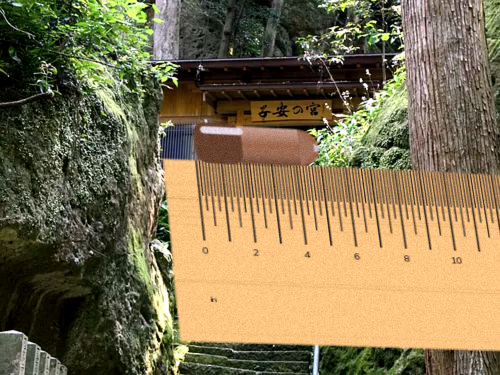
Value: 5,in
